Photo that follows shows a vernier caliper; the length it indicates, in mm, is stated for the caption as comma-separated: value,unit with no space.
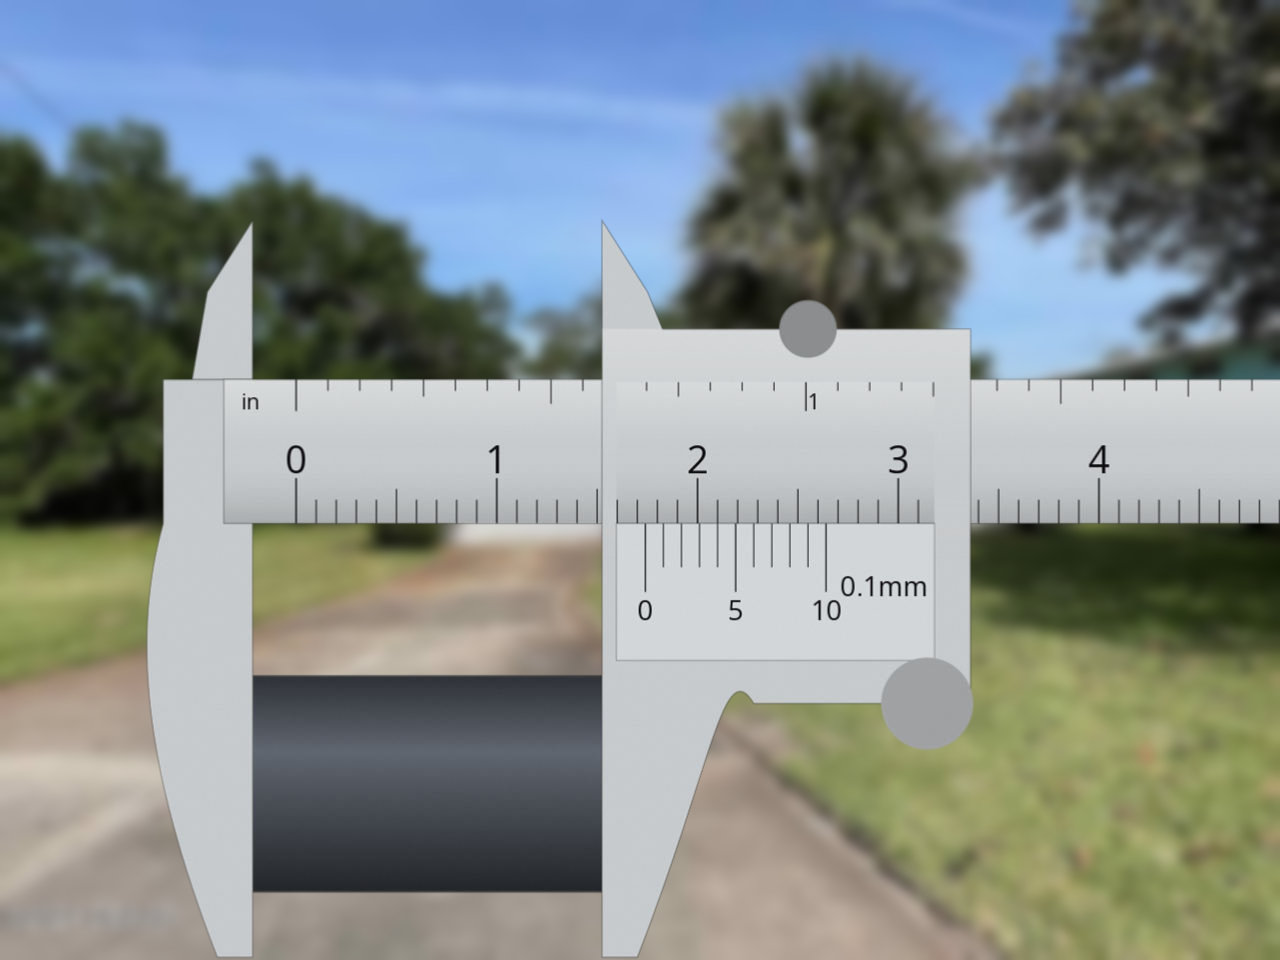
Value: 17.4,mm
